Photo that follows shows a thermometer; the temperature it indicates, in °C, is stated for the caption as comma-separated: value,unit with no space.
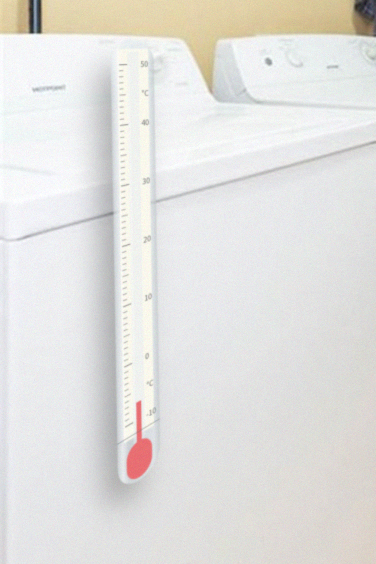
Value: -7,°C
